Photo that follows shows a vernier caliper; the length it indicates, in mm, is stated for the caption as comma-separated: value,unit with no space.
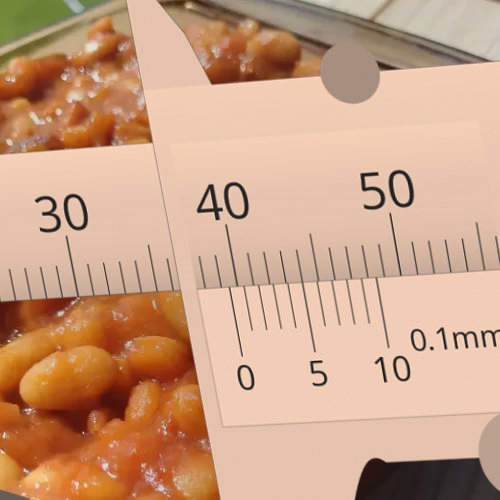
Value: 39.5,mm
